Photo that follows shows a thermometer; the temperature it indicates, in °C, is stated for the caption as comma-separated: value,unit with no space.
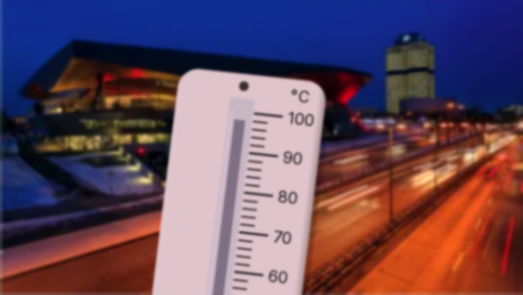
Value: 98,°C
